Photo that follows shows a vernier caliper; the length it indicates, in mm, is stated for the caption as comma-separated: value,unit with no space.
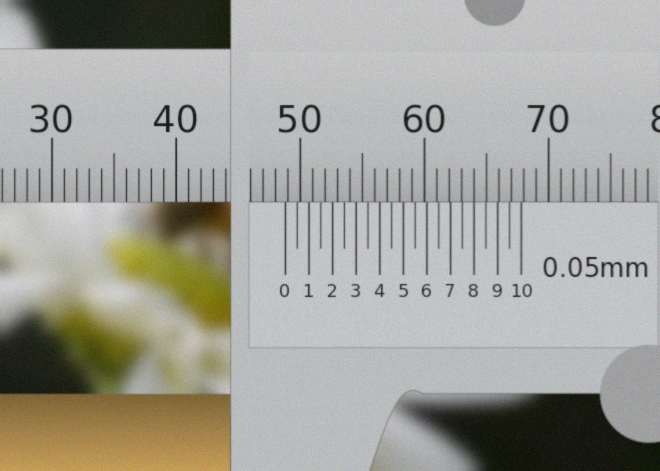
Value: 48.8,mm
